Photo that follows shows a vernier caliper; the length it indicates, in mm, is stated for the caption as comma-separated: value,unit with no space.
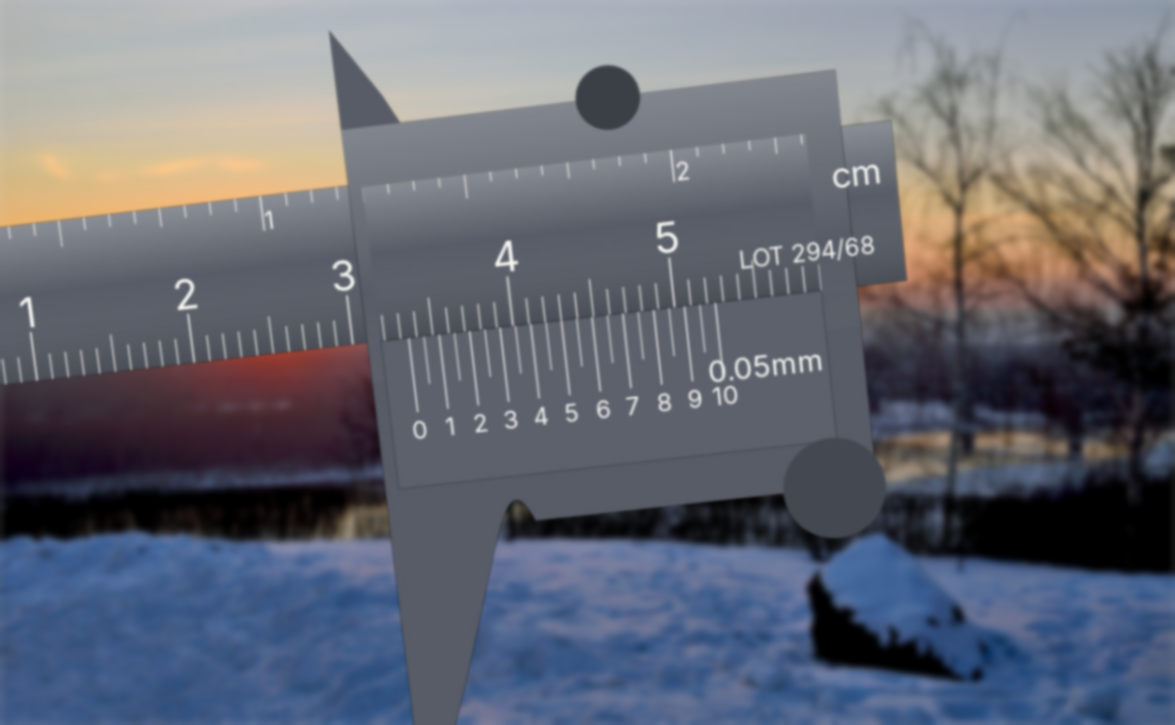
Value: 33.5,mm
